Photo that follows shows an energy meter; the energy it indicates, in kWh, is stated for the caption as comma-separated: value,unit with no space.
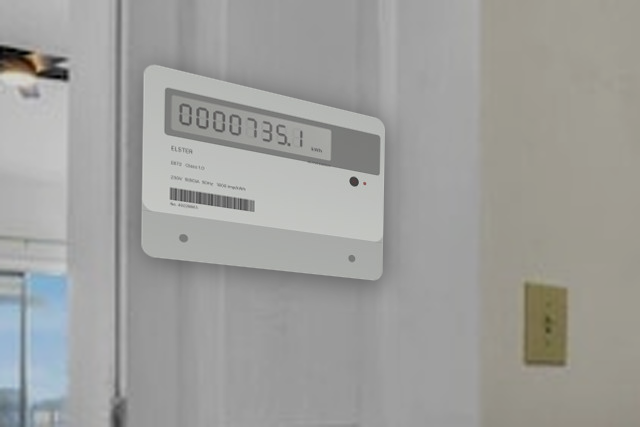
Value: 735.1,kWh
